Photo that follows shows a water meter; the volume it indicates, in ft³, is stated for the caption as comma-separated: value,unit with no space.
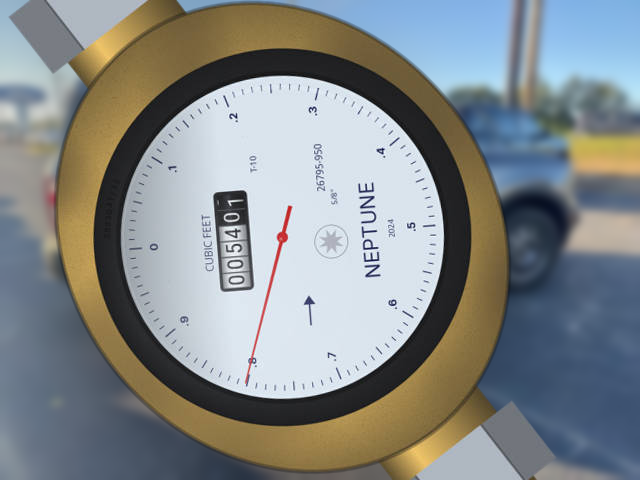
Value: 5400.80,ft³
